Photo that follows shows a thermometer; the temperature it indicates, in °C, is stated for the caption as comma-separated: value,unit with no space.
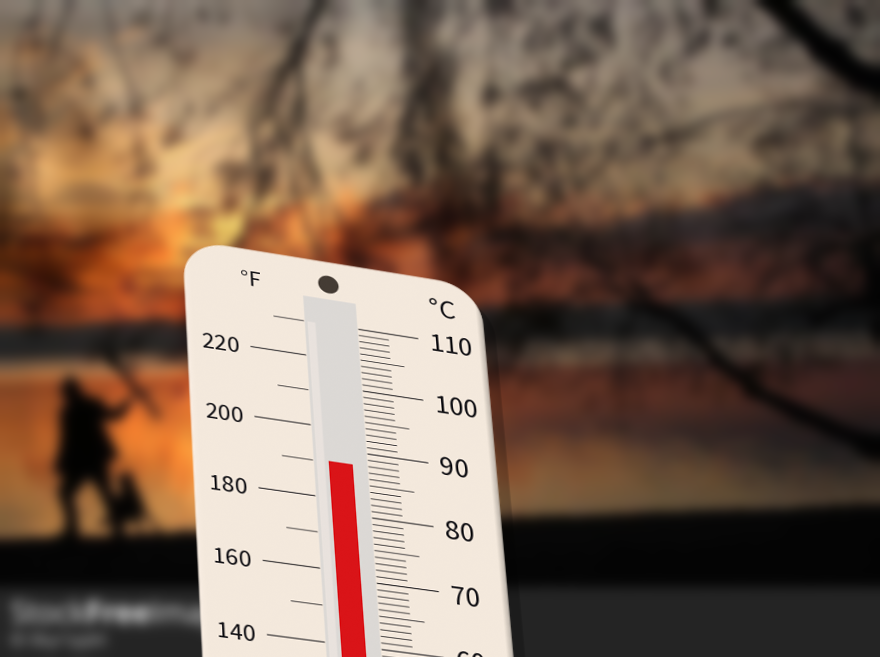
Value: 88,°C
